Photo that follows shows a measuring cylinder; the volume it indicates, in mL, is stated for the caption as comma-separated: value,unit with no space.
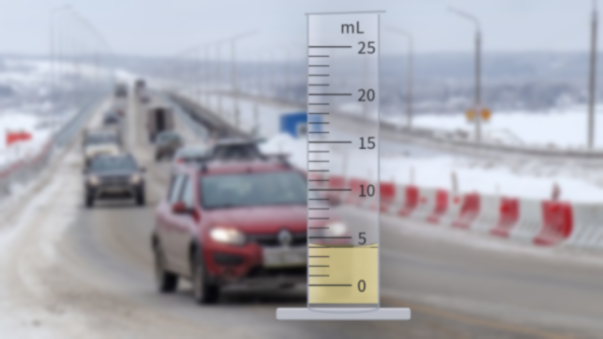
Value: 4,mL
